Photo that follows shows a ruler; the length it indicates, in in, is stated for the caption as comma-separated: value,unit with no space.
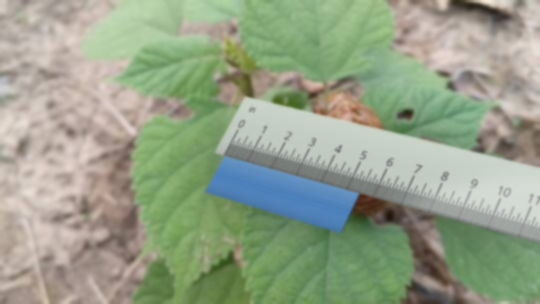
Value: 5.5,in
